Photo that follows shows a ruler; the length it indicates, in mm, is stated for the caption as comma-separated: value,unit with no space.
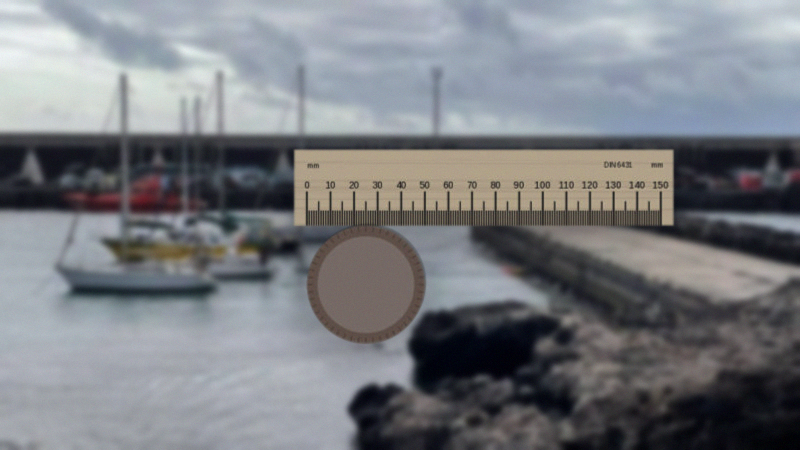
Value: 50,mm
